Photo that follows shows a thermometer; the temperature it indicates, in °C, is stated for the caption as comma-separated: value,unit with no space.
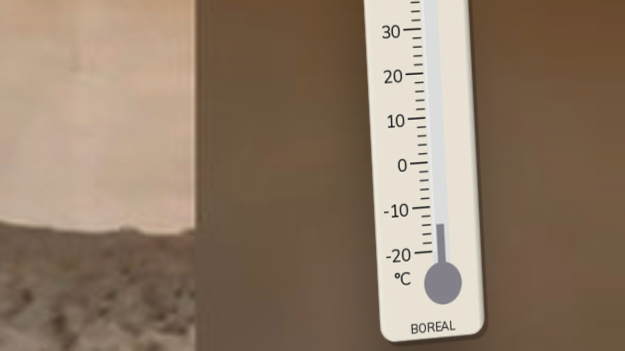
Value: -14,°C
